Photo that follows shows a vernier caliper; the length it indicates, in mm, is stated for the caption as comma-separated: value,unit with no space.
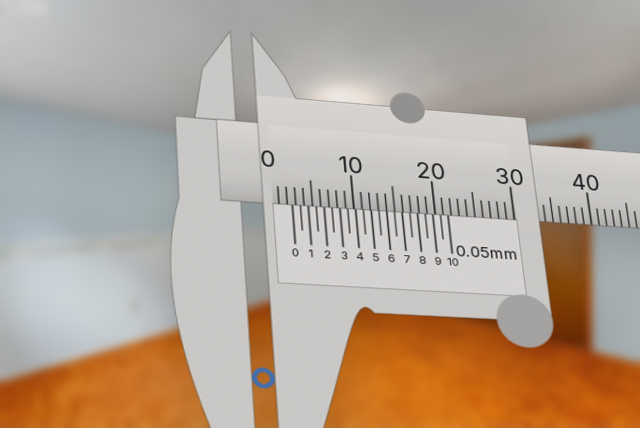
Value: 2.6,mm
